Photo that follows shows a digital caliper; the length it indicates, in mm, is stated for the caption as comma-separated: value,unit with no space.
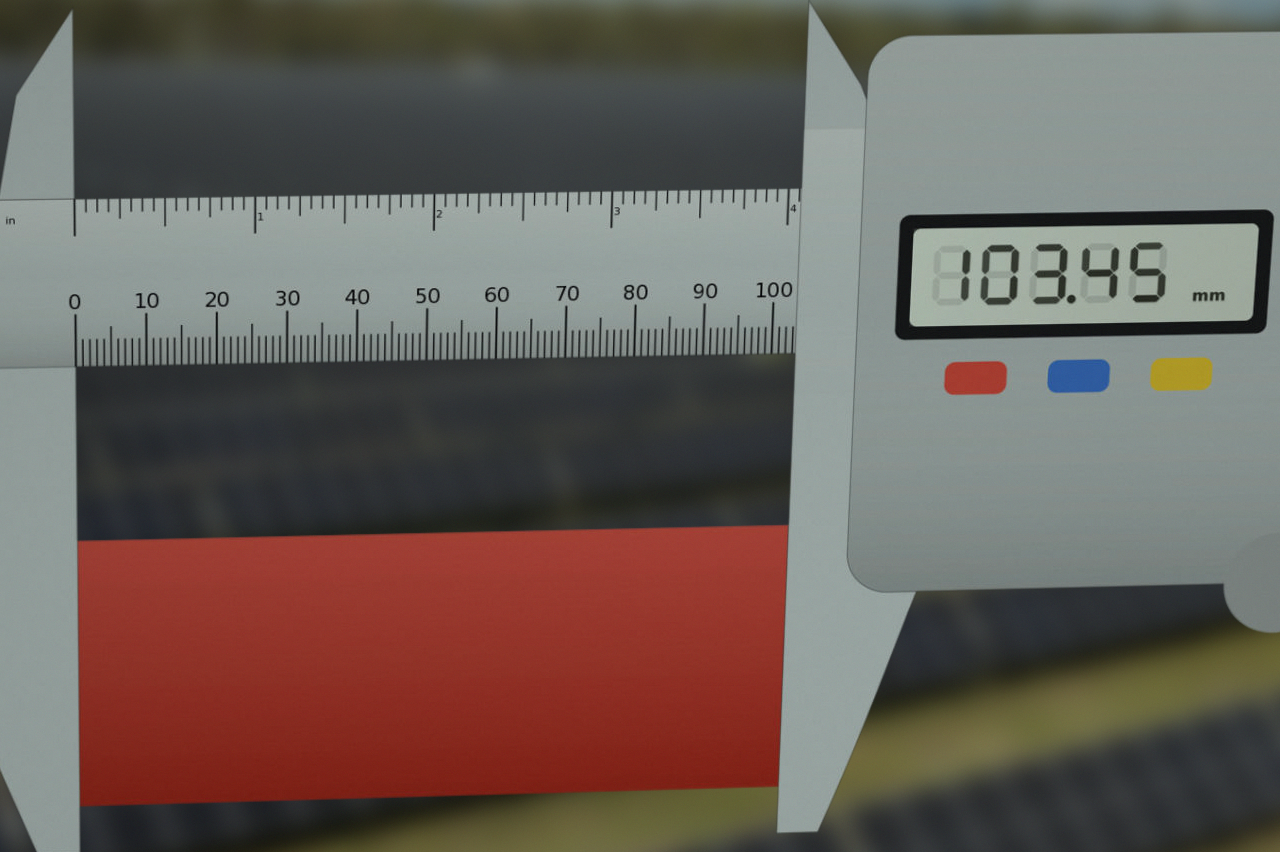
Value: 103.45,mm
